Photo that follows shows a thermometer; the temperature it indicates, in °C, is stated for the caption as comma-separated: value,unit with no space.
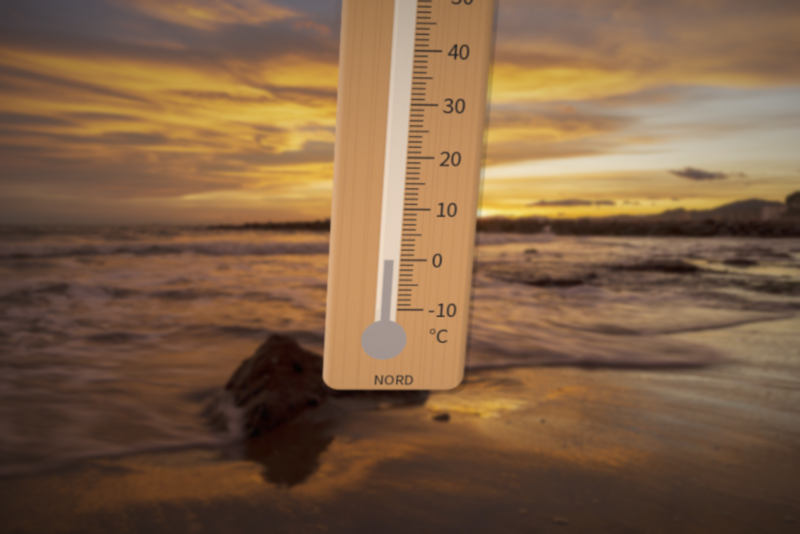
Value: 0,°C
